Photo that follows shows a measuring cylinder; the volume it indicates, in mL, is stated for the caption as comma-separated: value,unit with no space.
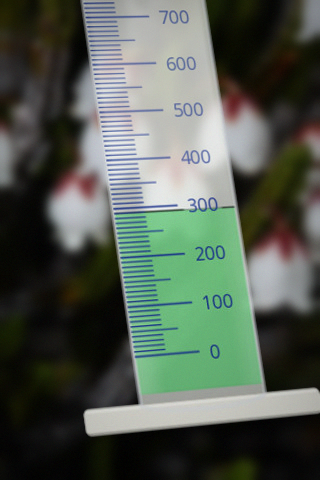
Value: 290,mL
